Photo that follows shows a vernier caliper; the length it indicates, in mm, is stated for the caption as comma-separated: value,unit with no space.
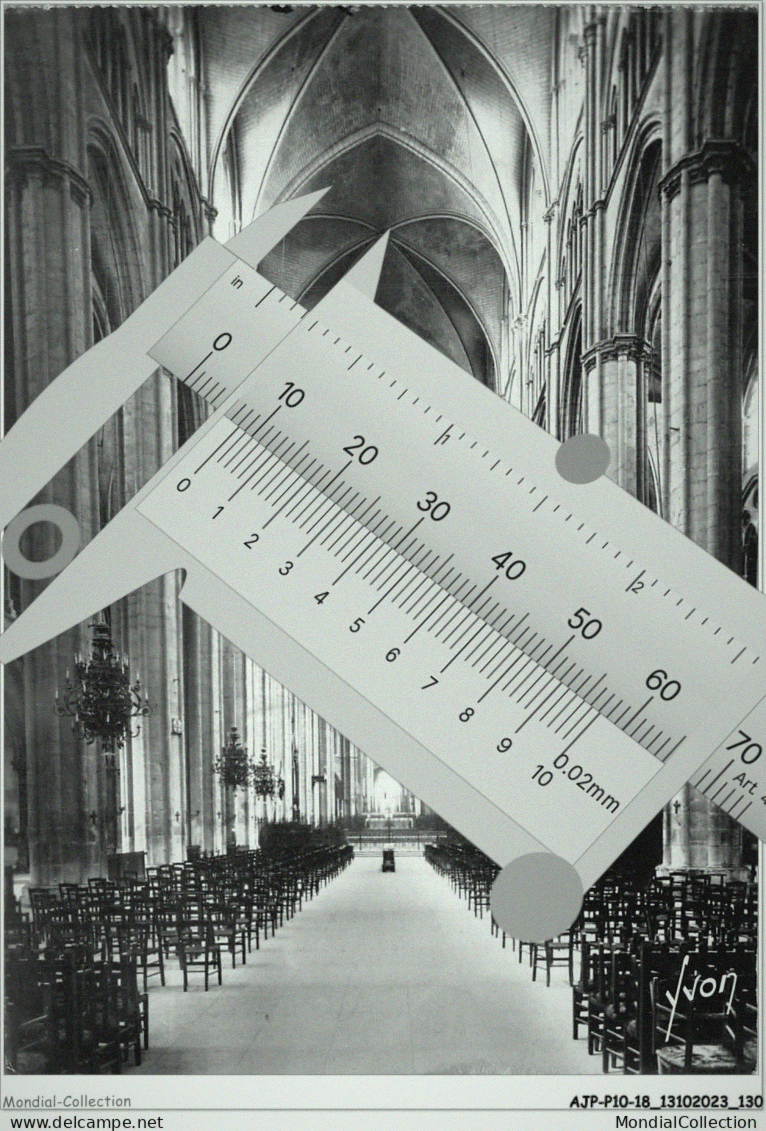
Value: 8.2,mm
